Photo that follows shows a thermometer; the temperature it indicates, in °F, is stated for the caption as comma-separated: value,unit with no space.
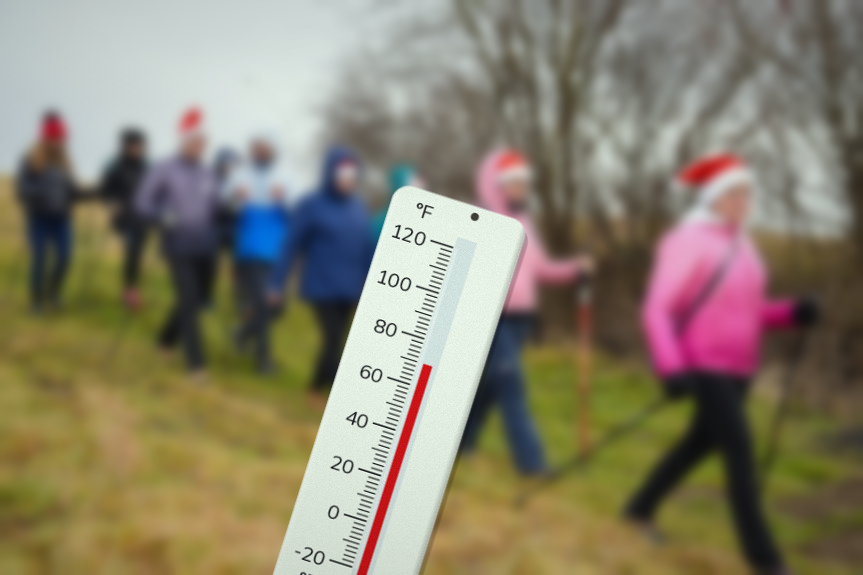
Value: 70,°F
